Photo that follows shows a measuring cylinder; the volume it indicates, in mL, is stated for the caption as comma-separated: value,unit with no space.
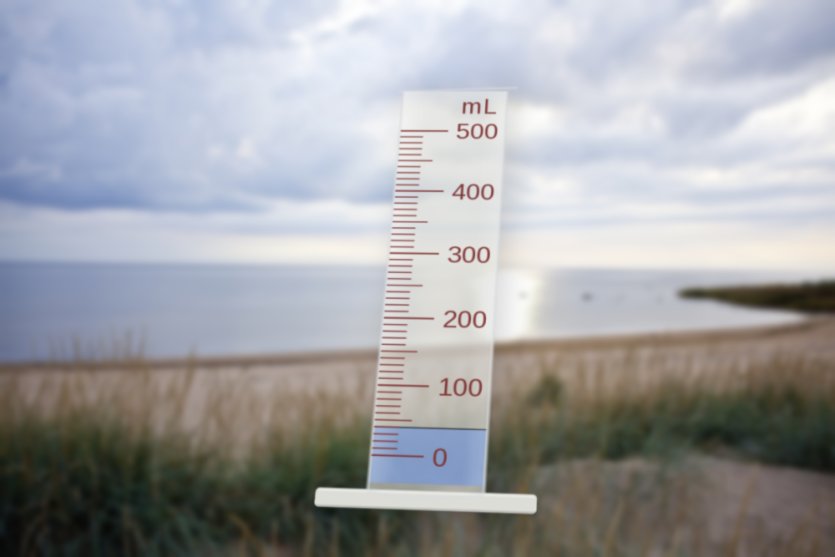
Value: 40,mL
